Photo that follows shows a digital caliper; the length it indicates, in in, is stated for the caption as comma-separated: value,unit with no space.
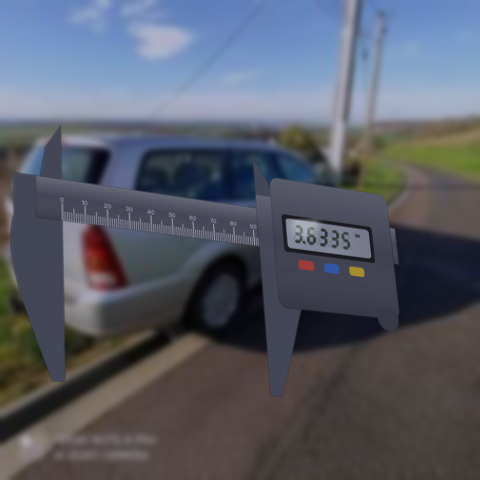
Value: 3.6335,in
